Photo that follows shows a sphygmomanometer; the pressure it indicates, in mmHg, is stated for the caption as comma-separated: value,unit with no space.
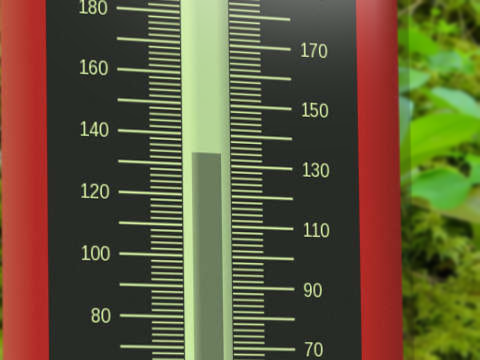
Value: 134,mmHg
